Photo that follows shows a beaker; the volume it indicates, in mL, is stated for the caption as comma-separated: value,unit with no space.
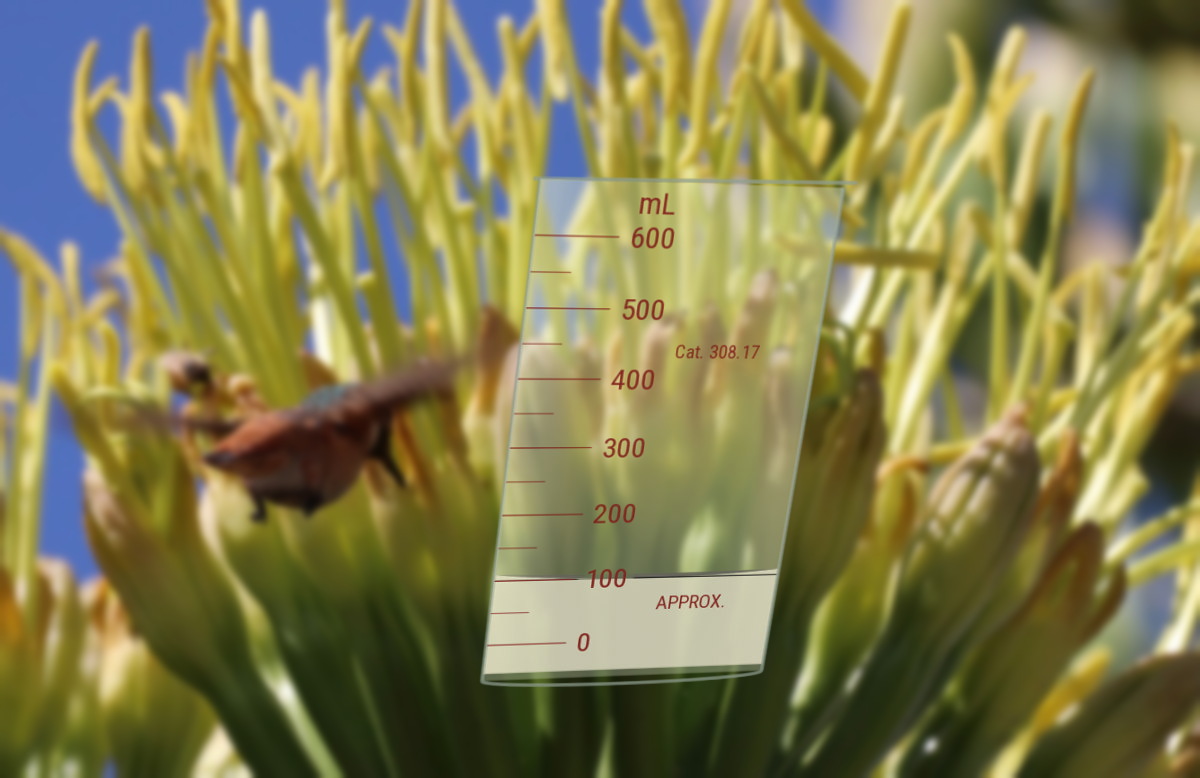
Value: 100,mL
